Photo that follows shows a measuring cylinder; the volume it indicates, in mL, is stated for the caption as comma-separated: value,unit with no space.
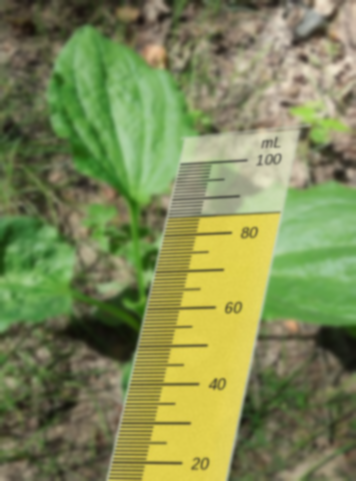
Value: 85,mL
